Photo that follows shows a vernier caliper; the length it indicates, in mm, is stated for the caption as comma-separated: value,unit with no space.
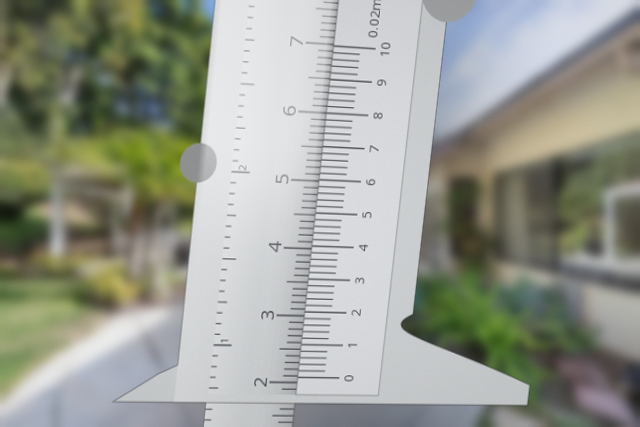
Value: 20.8,mm
